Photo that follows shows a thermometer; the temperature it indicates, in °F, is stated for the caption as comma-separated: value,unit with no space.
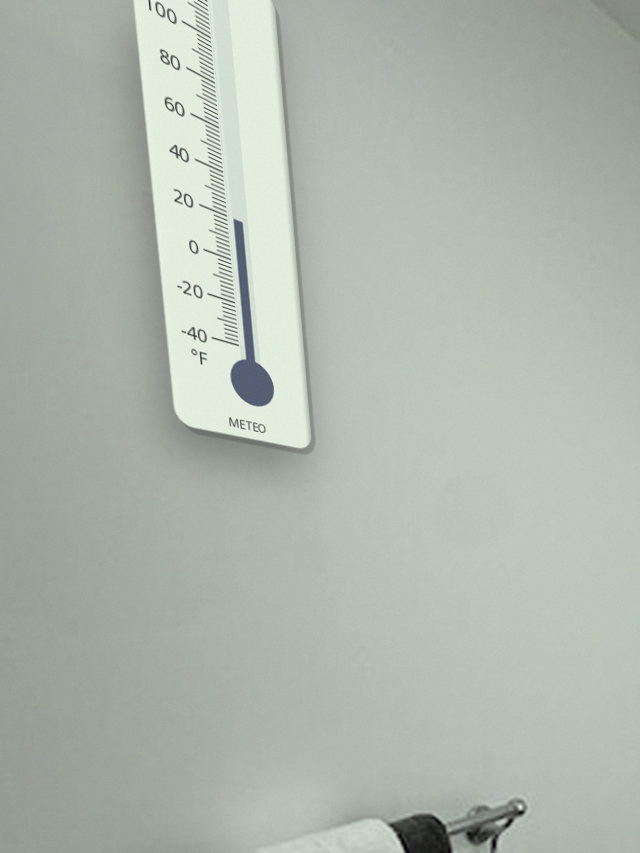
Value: 20,°F
